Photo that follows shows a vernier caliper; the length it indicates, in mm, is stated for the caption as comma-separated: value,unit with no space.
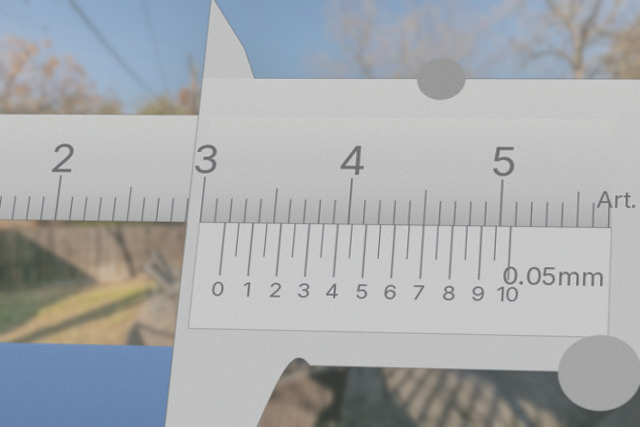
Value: 31.7,mm
